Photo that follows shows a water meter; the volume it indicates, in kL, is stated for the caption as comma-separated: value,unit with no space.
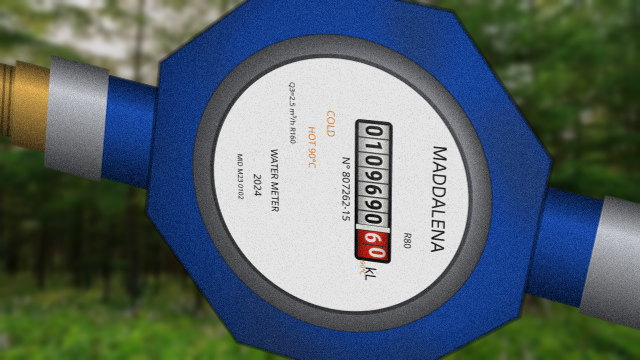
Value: 109690.60,kL
